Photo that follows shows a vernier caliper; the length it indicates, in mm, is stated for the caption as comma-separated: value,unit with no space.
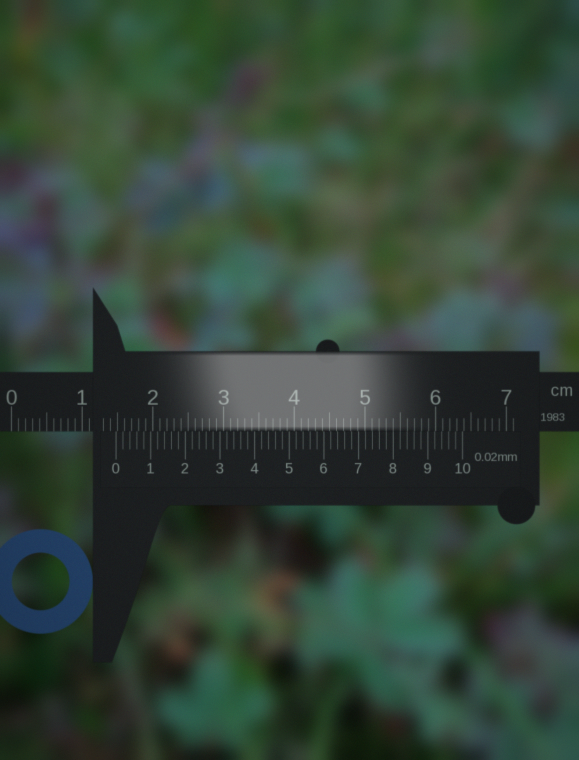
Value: 14.8,mm
